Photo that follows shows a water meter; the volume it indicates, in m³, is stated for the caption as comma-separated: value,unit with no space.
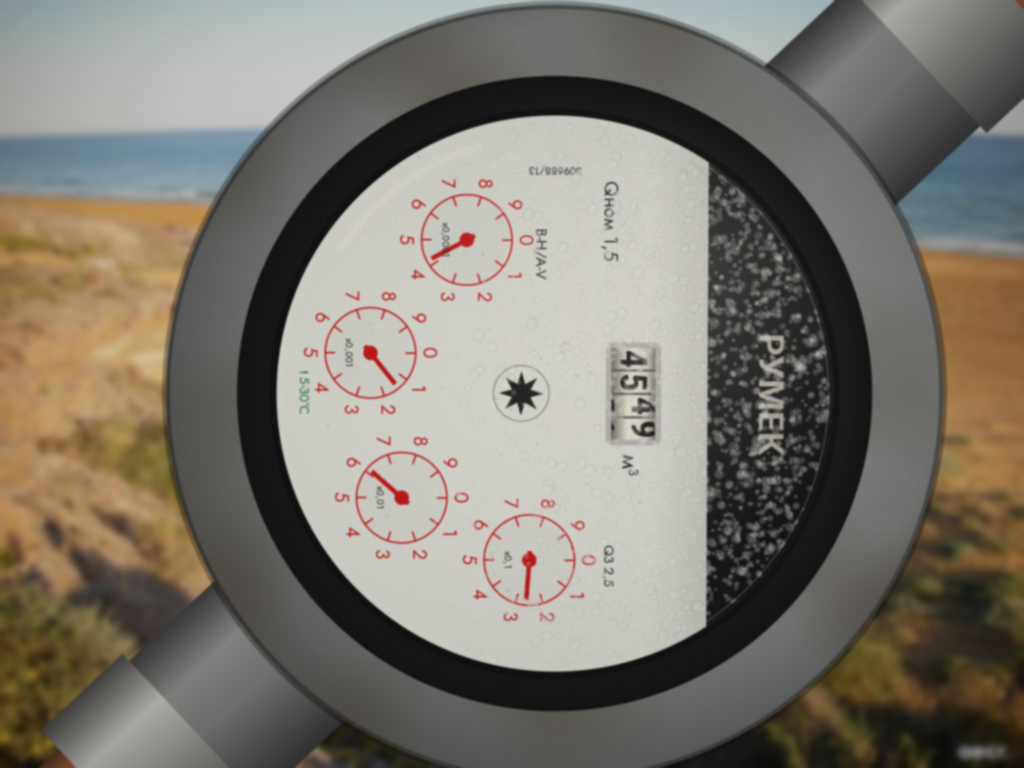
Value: 4549.2614,m³
